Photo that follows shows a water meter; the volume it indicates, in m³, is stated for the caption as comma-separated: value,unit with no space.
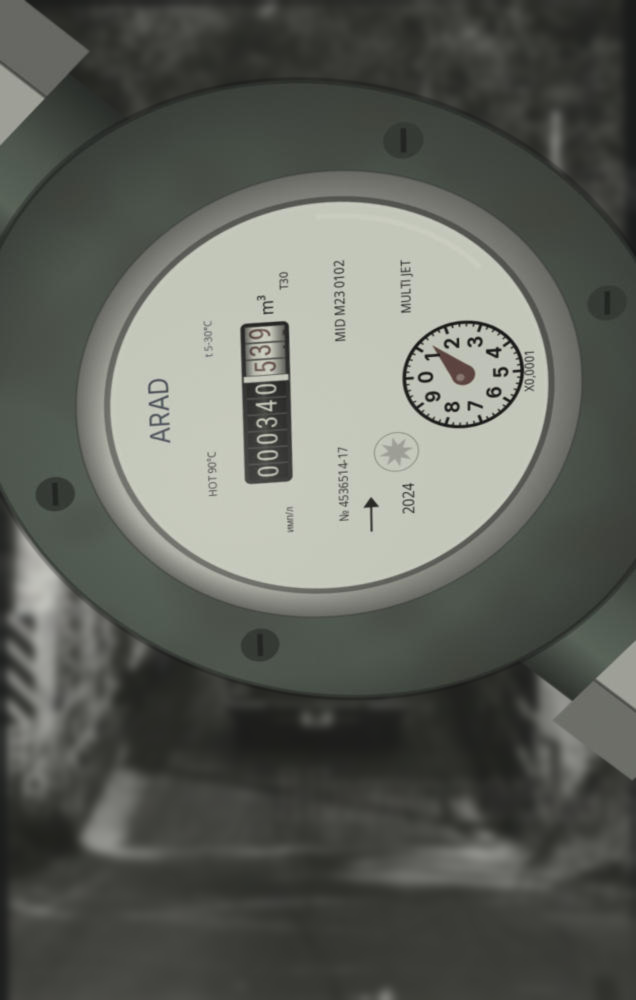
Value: 340.5391,m³
